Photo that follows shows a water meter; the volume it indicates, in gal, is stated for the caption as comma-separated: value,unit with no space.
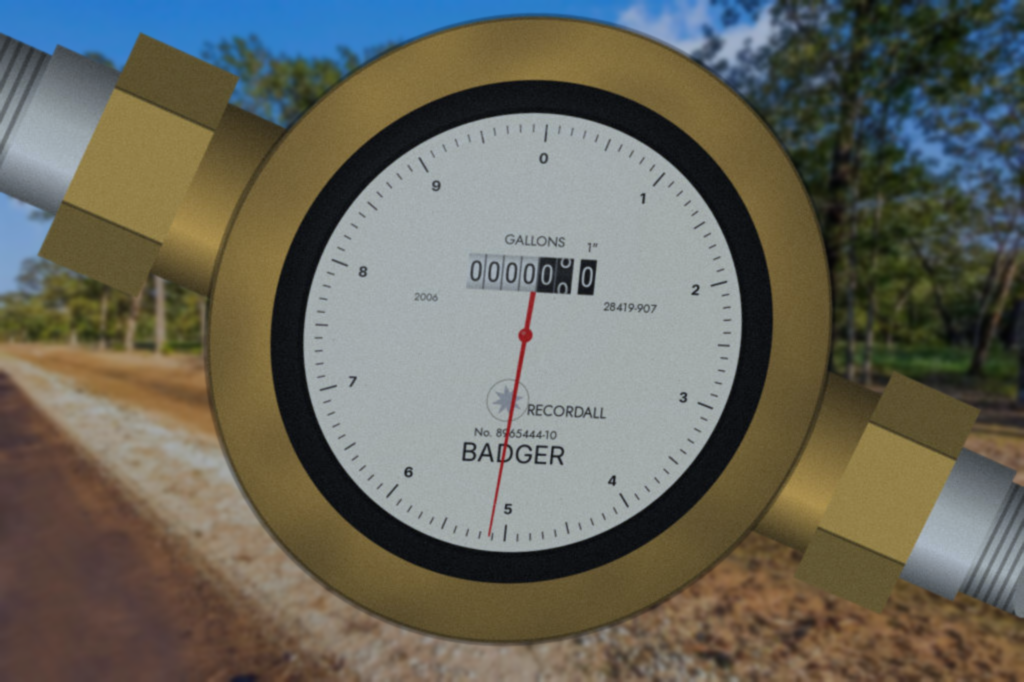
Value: 85.1,gal
